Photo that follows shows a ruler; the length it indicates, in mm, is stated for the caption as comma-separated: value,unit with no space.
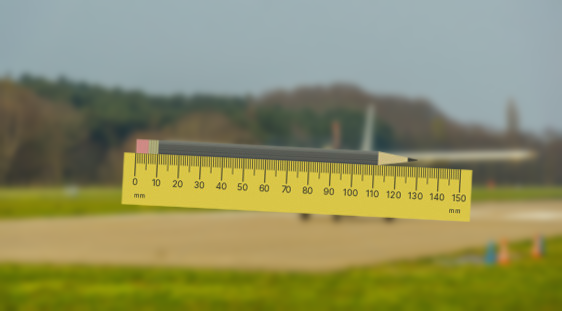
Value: 130,mm
